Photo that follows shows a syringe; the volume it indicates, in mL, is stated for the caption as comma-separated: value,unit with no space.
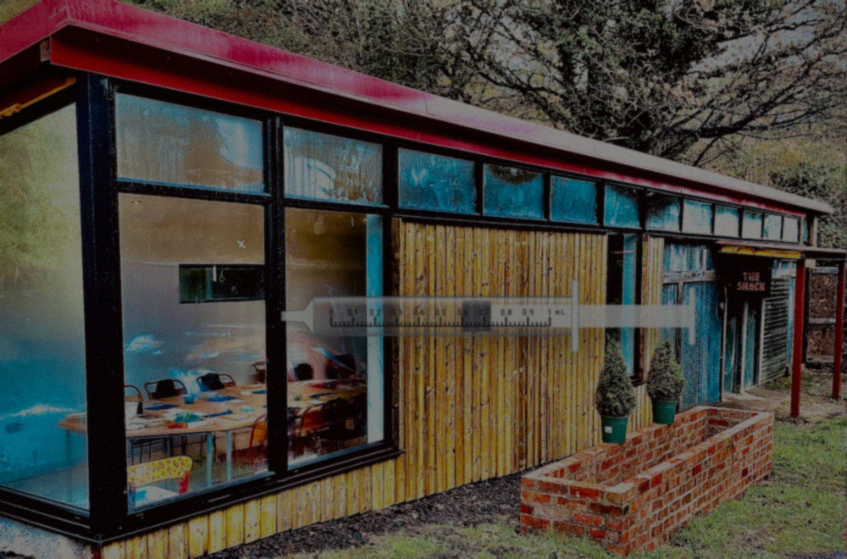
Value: 0.6,mL
